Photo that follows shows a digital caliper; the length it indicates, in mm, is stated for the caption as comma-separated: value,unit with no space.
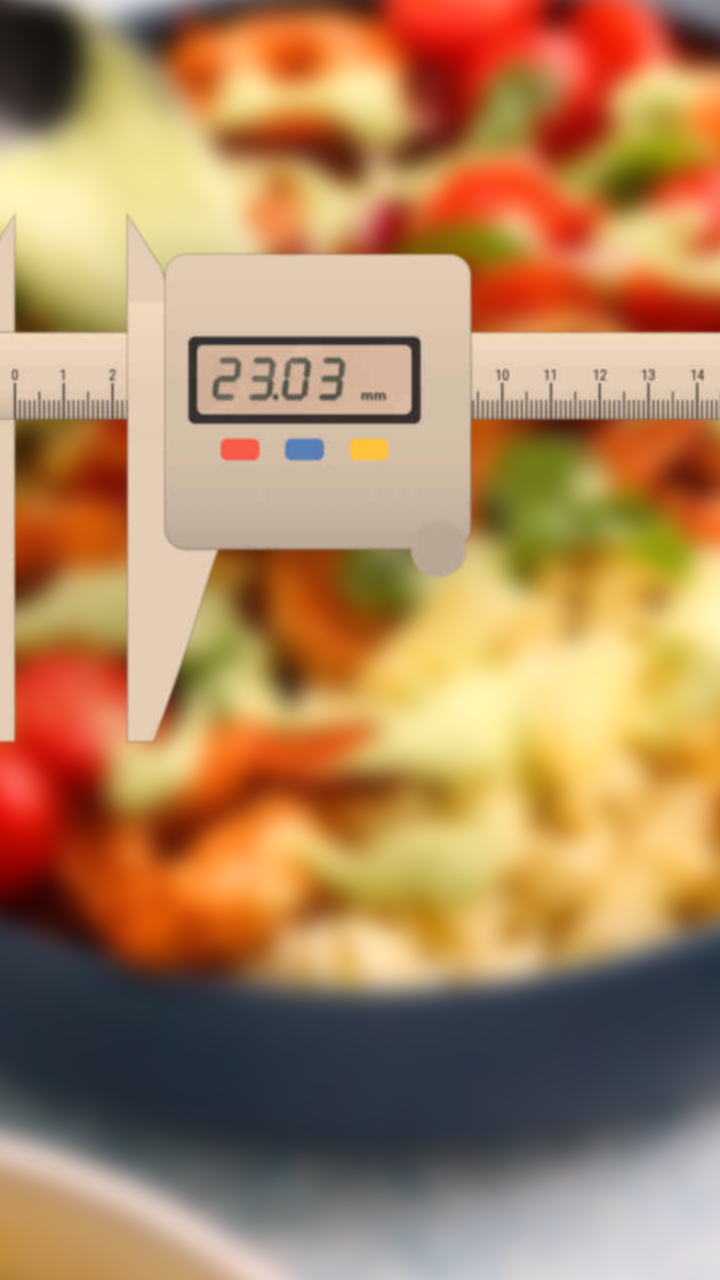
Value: 23.03,mm
